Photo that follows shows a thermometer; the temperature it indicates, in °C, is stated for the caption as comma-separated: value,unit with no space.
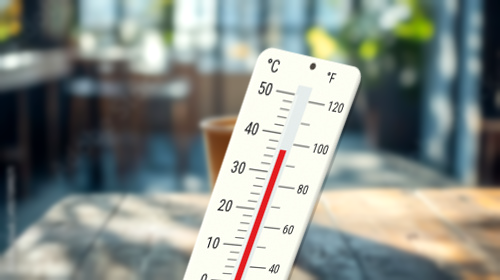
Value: 36,°C
